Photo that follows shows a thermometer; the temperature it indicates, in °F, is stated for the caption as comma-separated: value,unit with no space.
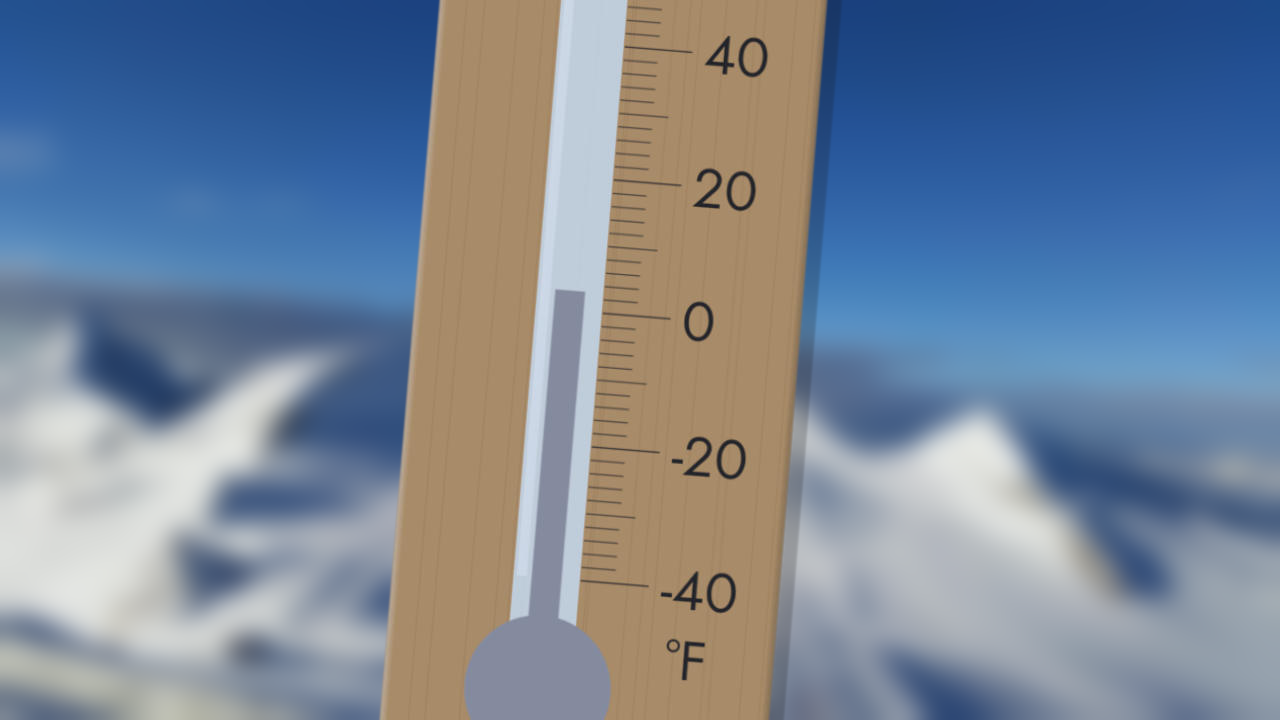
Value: 3,°F
